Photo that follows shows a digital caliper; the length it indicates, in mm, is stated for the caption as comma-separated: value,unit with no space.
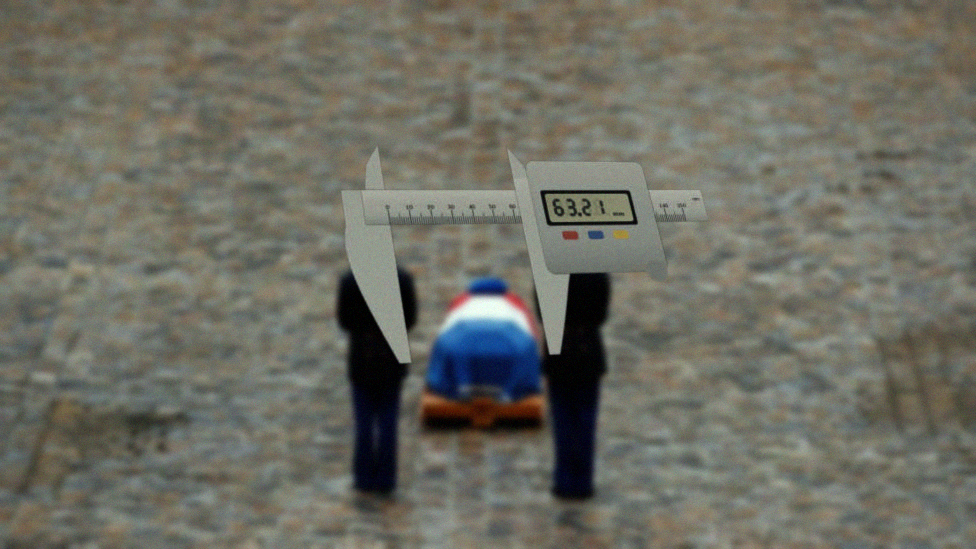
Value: 63.21,mm
